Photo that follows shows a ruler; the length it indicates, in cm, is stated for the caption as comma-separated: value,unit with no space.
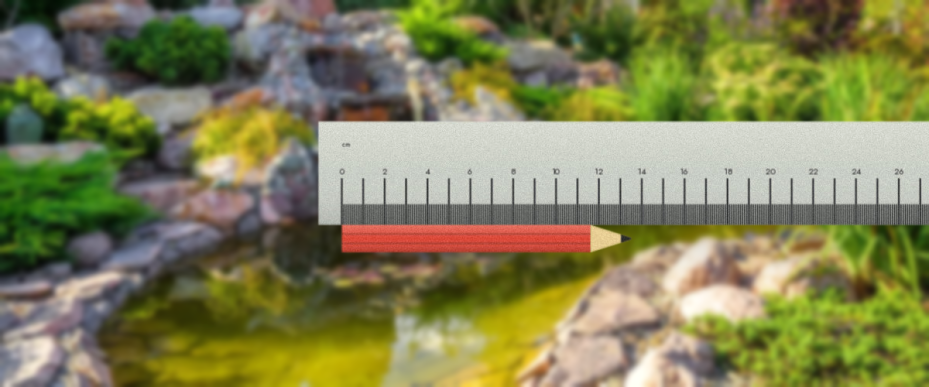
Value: 13.5,cm
